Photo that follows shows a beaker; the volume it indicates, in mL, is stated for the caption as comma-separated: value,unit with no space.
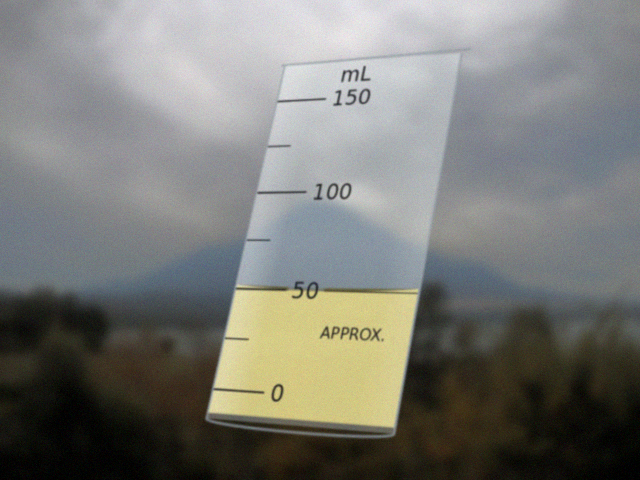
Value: 50,mL
